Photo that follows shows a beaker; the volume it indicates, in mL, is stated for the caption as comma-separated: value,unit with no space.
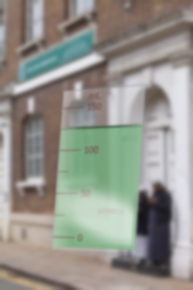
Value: 125,mL
